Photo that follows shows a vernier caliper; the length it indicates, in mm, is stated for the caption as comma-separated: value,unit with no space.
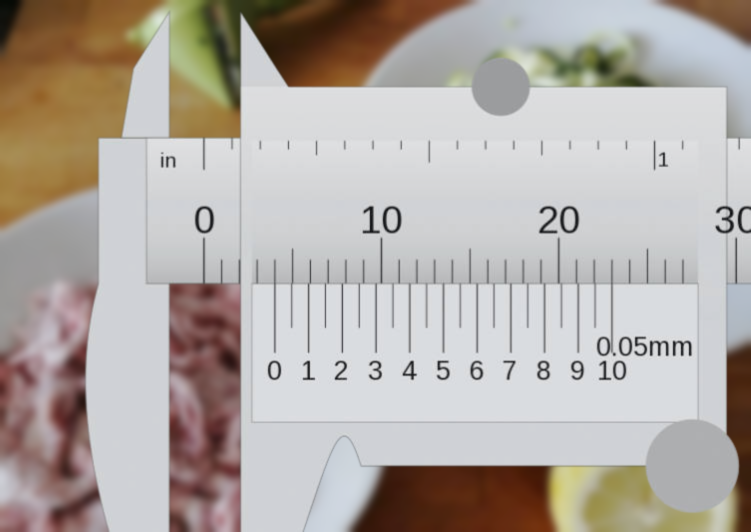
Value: 4.0,mm
